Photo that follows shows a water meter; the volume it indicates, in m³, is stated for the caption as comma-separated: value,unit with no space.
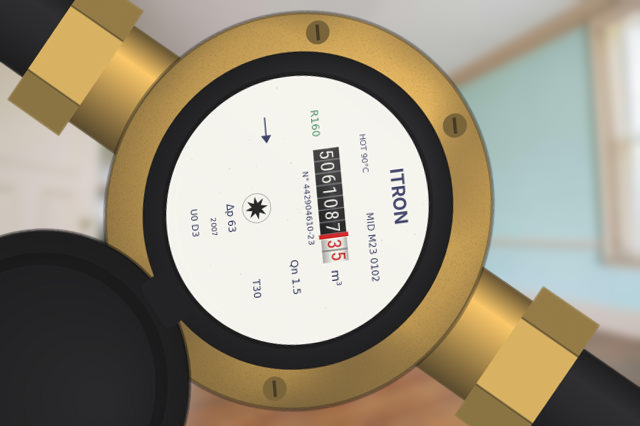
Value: 5061087.35,m³
